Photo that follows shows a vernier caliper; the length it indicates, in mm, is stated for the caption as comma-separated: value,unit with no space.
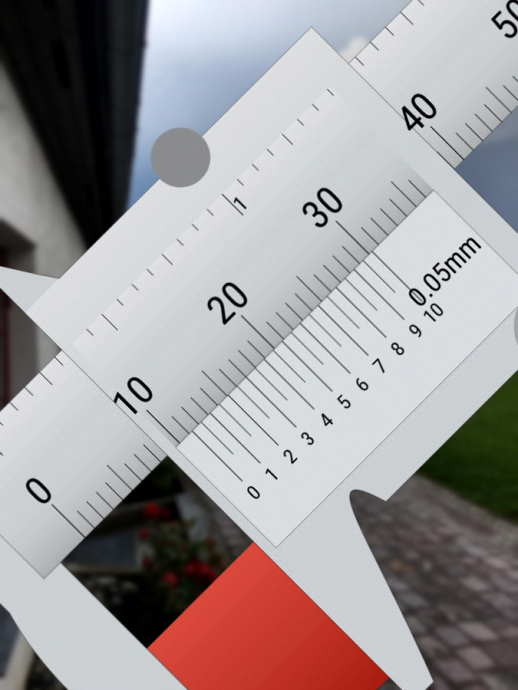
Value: 11.3,mm
